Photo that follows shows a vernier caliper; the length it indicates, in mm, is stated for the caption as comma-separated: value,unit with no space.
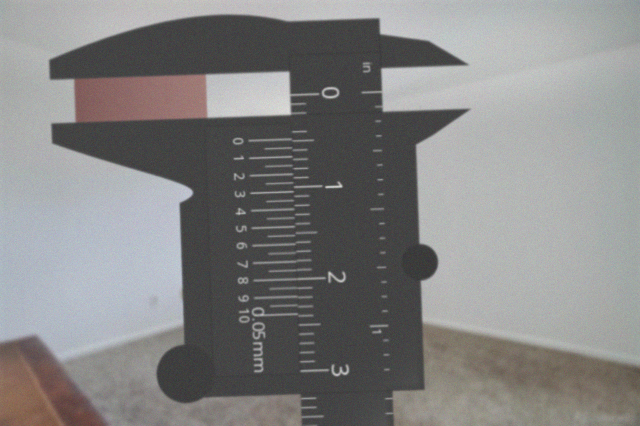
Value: 4.8,mm
